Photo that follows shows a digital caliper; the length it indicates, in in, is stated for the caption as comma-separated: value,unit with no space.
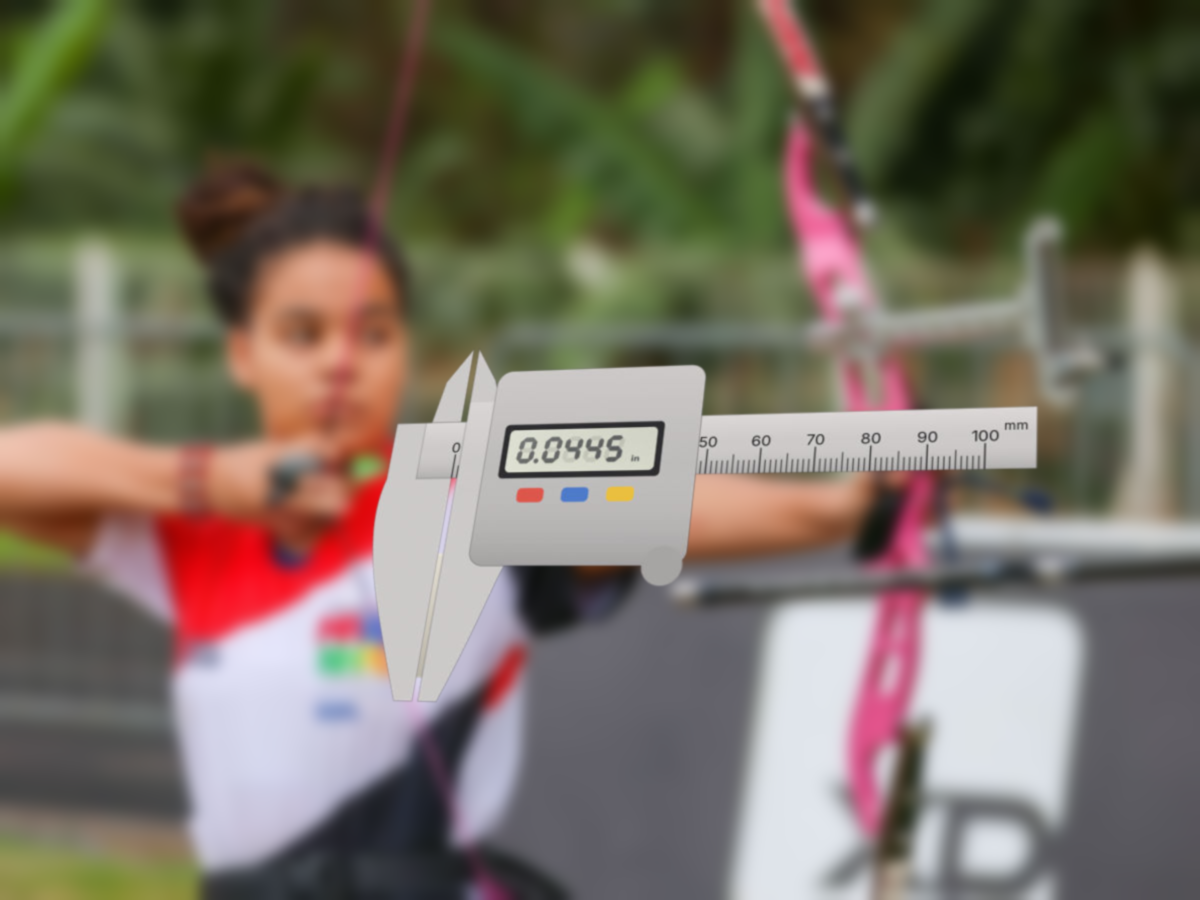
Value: 0.0445,in
